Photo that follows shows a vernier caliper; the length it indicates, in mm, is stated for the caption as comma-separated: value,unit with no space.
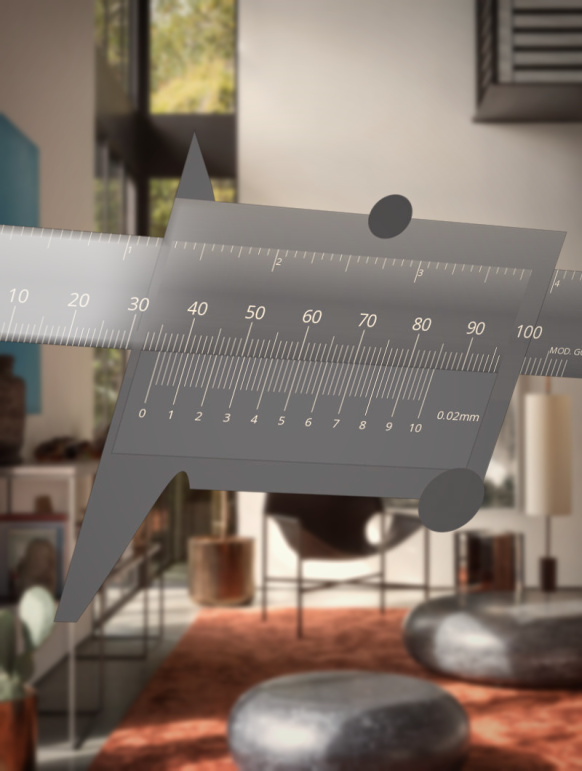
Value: 35.8,mm
